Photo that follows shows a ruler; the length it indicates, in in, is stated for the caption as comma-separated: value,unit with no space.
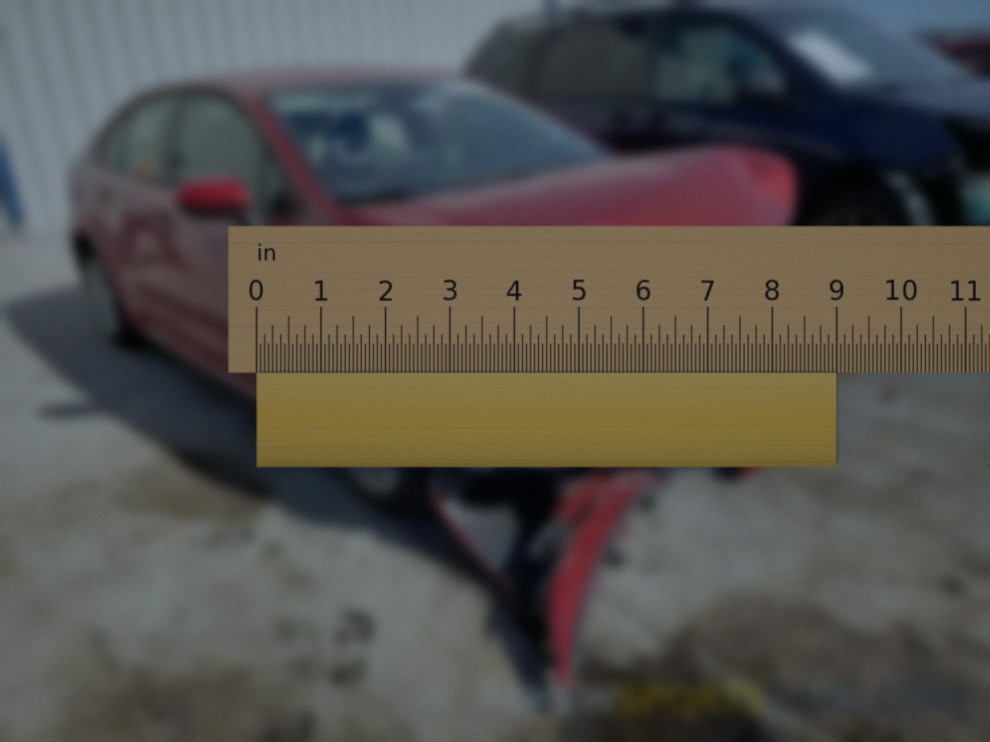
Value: 9,in
